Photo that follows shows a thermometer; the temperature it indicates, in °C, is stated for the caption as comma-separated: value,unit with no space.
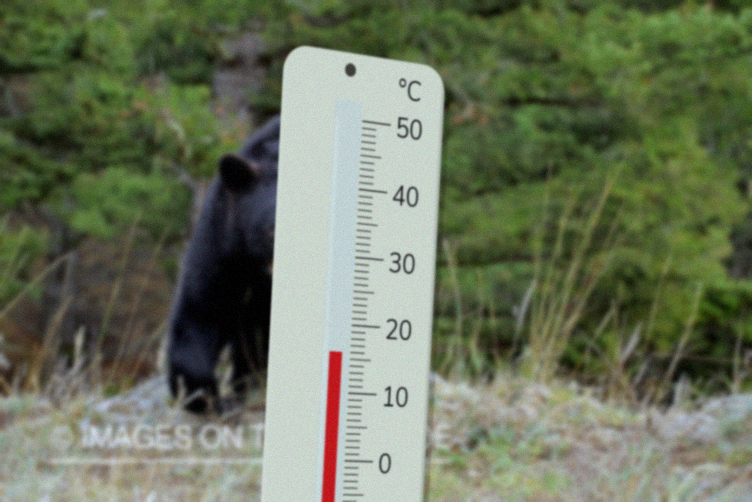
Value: 16,°C
